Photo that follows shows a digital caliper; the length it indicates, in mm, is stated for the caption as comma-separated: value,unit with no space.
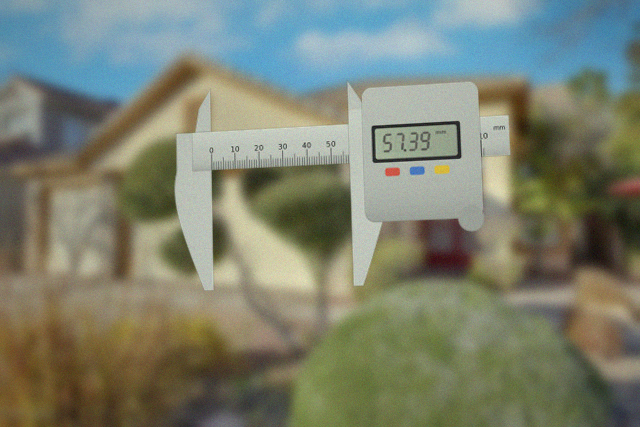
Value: 57.39,mm
